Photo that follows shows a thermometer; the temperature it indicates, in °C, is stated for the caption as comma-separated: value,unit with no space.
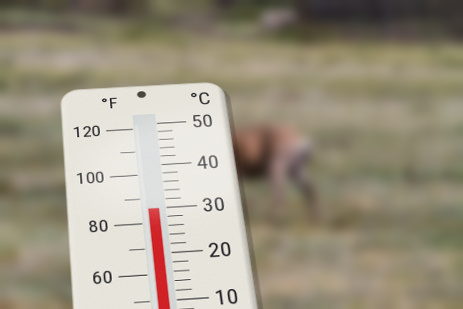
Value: 30,°C
